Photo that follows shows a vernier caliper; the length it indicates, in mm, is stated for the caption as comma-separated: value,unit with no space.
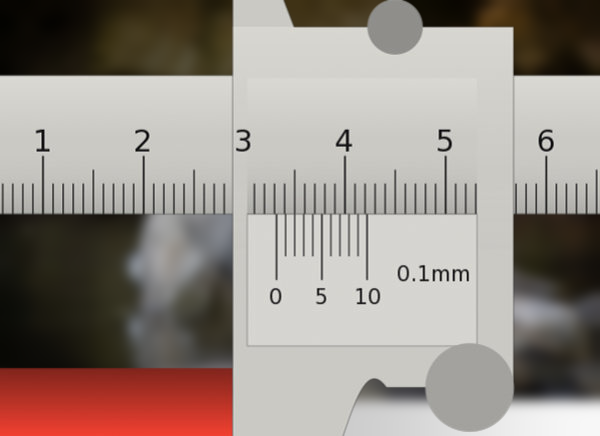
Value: 33.2,mm
